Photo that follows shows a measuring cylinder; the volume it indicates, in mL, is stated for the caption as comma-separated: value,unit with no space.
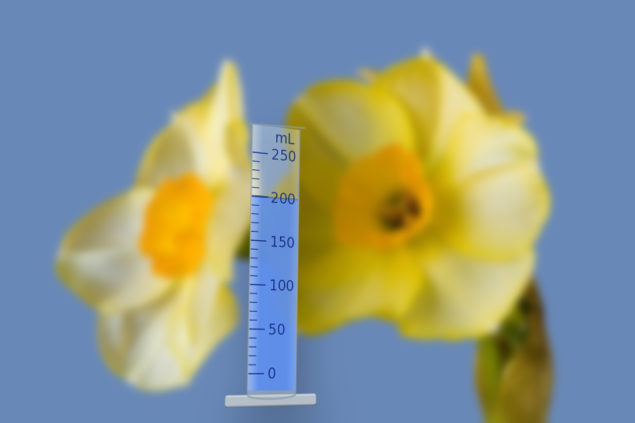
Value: 200,mL
